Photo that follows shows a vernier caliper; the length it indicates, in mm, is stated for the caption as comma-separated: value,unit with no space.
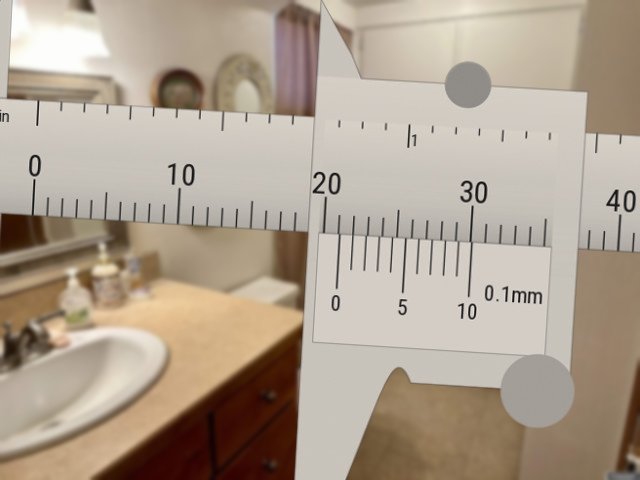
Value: 21.1,mm
